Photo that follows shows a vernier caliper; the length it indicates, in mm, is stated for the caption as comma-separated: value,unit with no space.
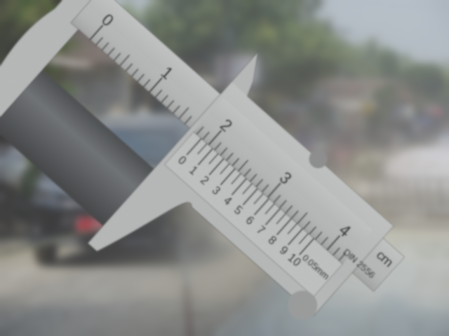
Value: 18.8,mm
